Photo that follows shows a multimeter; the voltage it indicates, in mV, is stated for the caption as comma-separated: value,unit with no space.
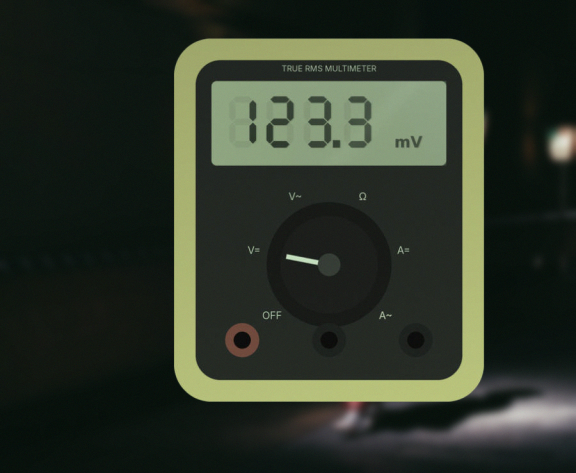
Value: 123.3,mV
